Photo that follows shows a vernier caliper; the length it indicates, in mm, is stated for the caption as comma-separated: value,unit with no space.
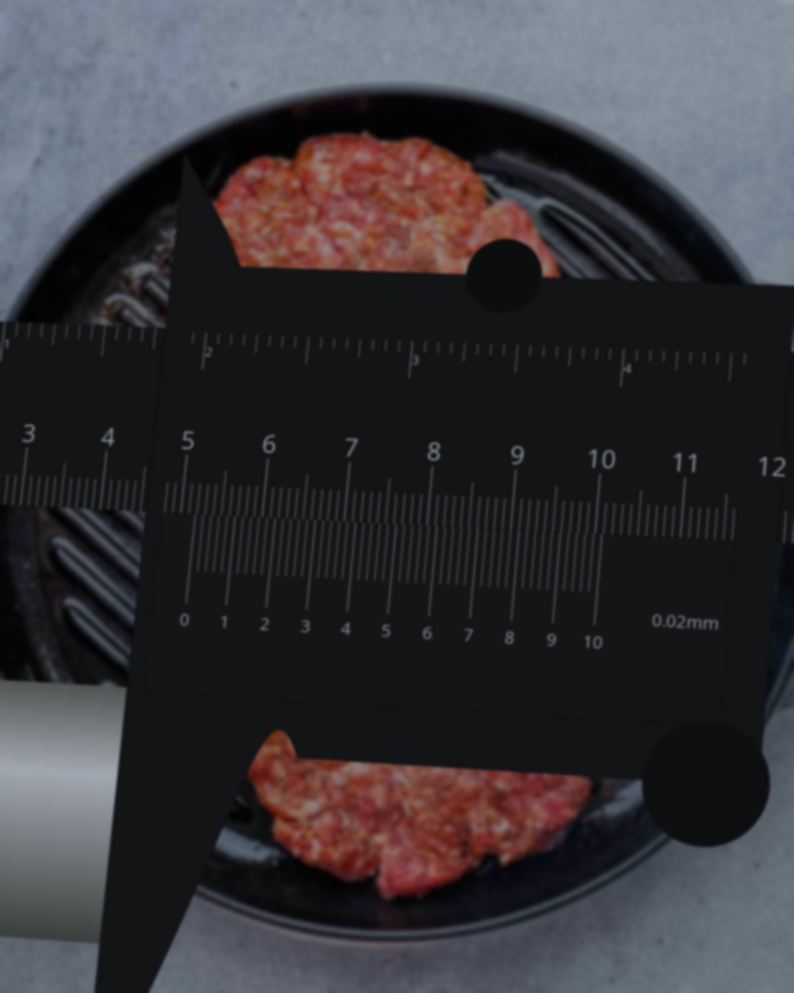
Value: 51.8,mm
